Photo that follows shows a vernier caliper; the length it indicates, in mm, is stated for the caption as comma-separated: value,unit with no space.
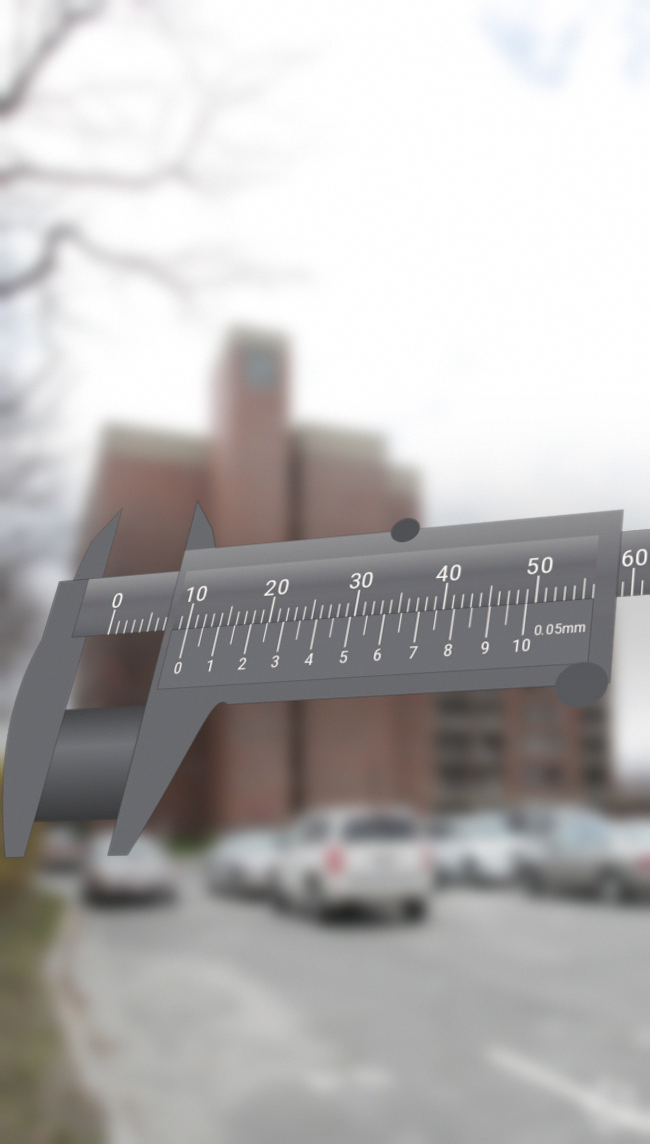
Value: 10.0,mm
